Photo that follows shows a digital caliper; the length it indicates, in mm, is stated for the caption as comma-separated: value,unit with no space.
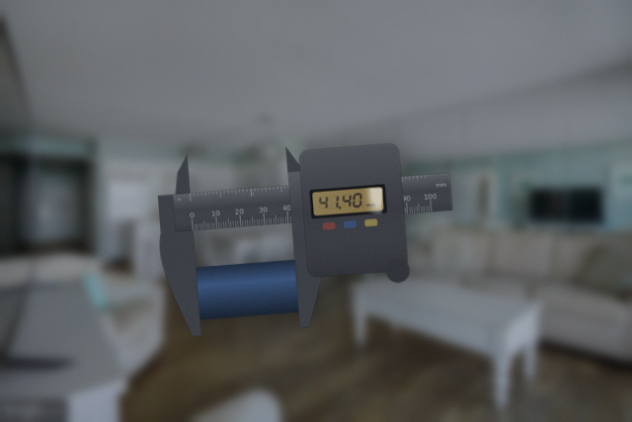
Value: 41.40,mm
